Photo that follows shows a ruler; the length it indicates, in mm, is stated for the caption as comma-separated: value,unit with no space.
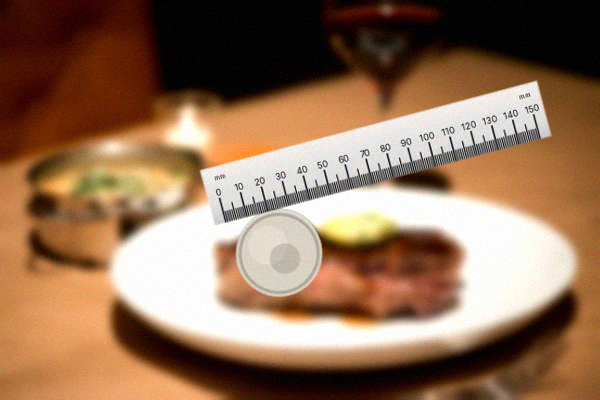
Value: 40,mm
